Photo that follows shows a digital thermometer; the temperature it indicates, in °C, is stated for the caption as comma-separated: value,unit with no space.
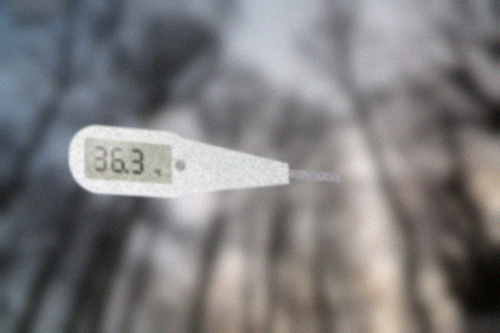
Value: 36.3,°C
